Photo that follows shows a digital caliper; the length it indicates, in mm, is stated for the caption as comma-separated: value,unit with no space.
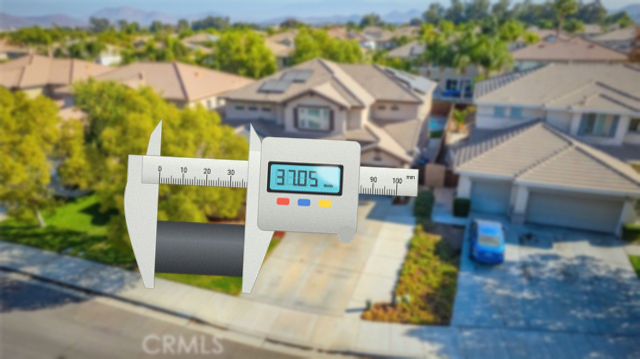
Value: 37.05,mm
